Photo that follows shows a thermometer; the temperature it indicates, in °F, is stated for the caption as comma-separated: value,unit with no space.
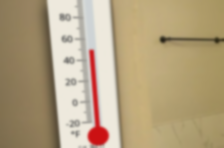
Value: 50,°F
